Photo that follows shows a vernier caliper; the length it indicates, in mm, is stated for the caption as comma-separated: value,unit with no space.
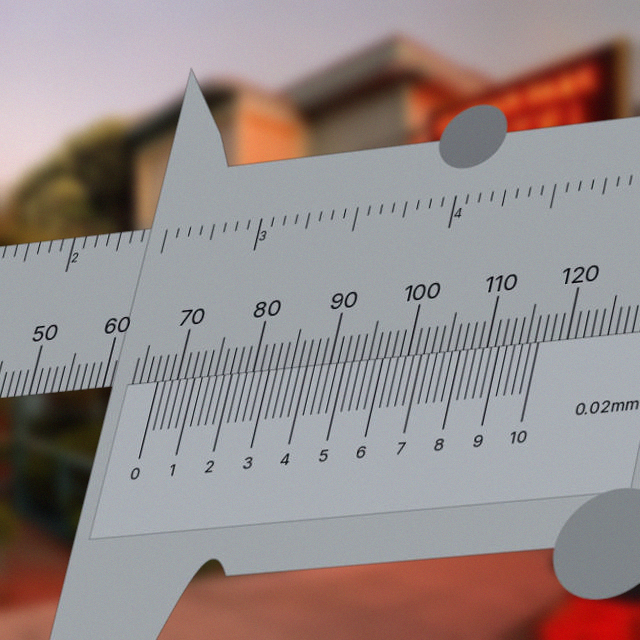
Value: 67.4,mm
